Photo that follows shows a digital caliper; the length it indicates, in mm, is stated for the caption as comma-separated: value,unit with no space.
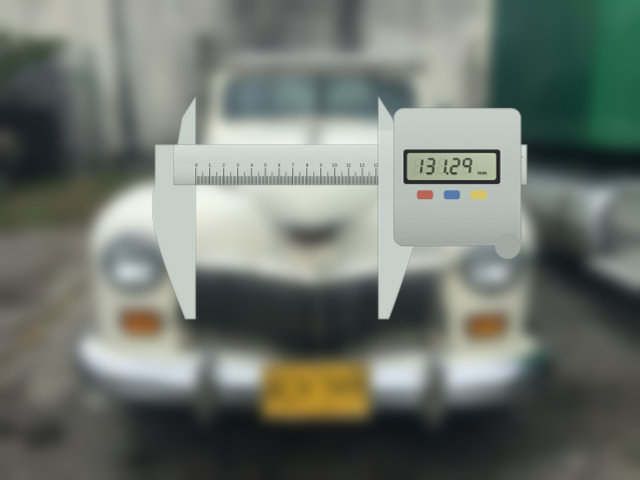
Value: 131.29,mm
